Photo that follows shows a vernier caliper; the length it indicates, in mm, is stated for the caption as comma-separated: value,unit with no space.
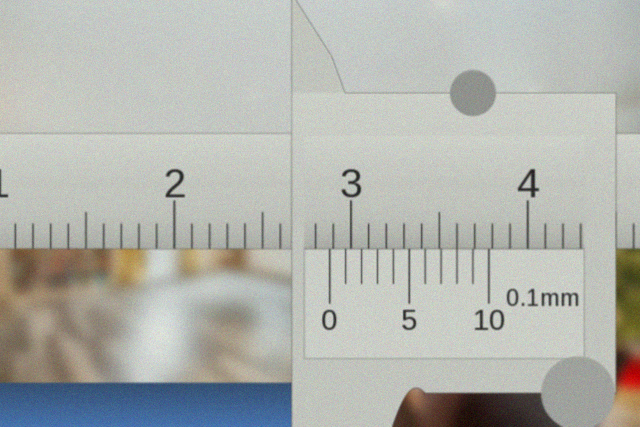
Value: 28.8,mm
